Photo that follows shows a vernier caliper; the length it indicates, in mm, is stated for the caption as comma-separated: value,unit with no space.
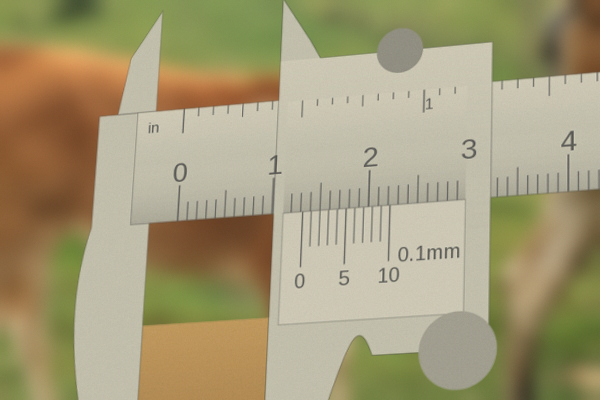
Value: 13.2,mm
